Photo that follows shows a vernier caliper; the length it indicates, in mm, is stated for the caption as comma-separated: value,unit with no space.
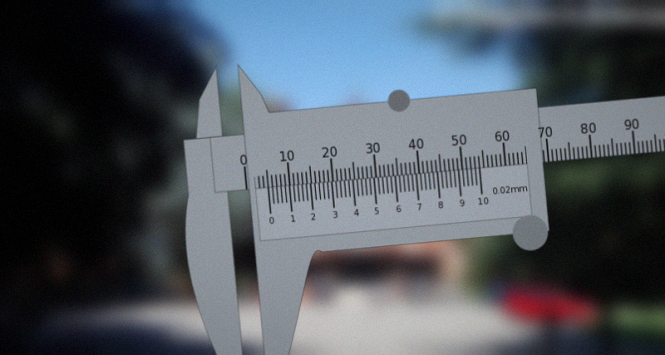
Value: 5.0,mm
